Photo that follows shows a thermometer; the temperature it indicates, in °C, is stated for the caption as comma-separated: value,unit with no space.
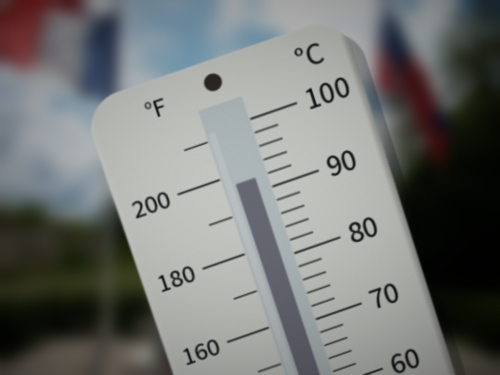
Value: 92,°C
